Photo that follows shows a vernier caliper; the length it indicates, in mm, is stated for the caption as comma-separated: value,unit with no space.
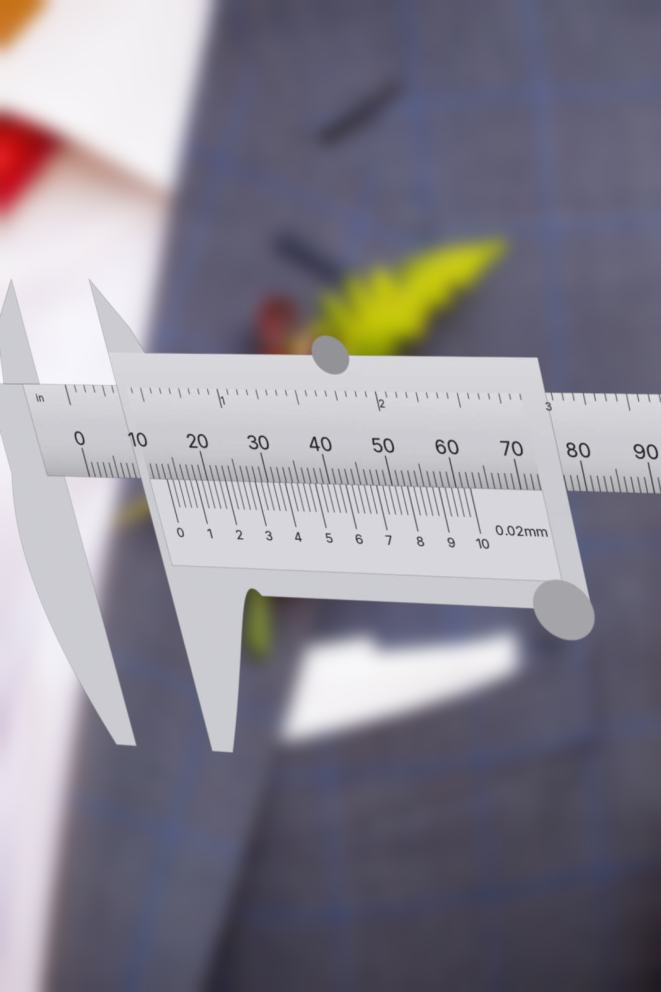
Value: 13.2,mm
